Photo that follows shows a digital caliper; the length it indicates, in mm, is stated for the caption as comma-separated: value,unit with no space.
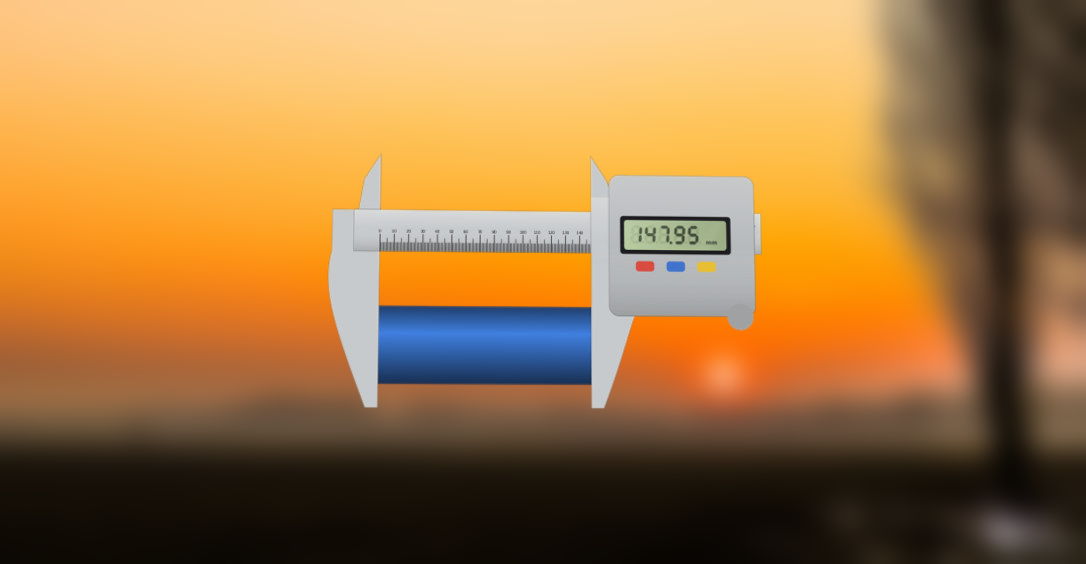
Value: 147.95,mm
